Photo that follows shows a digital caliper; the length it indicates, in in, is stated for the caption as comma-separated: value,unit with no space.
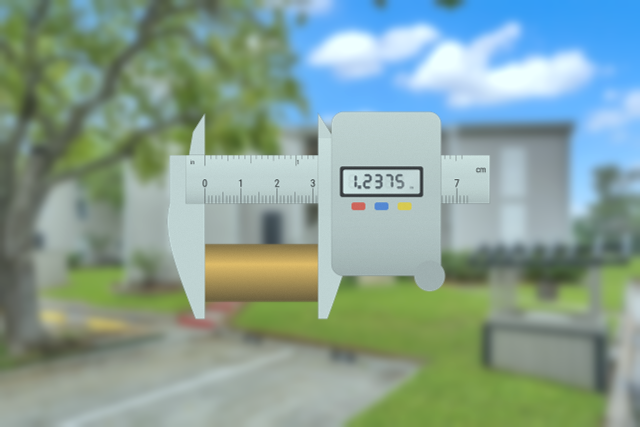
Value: 1.2375,in
